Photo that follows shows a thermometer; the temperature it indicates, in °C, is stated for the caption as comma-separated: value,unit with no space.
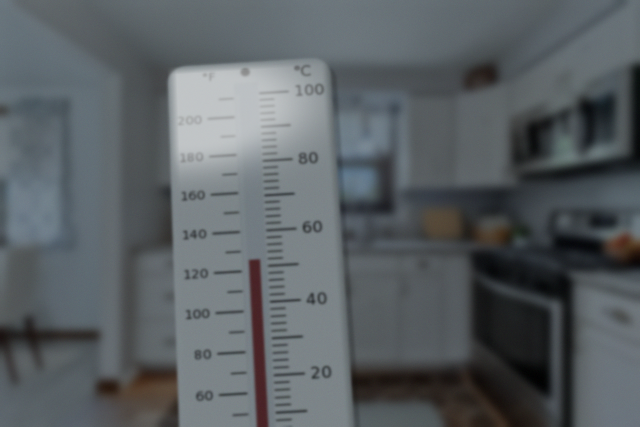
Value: 52,°C
